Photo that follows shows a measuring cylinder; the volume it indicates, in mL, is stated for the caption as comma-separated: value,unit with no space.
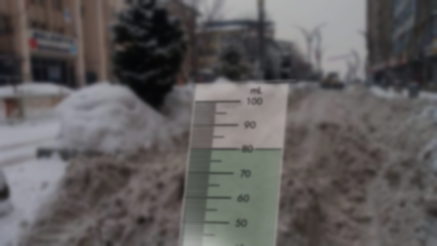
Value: 80,mL
